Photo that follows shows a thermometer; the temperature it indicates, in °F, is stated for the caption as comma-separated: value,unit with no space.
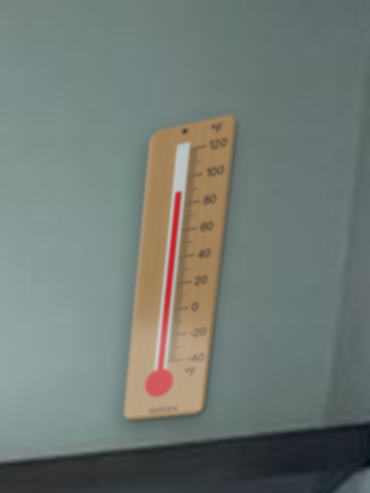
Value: 90,°F
